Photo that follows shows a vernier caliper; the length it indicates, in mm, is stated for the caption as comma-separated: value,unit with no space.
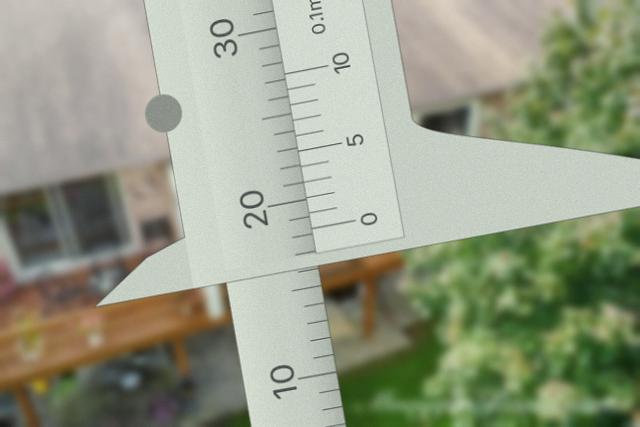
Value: 18.3,mm
